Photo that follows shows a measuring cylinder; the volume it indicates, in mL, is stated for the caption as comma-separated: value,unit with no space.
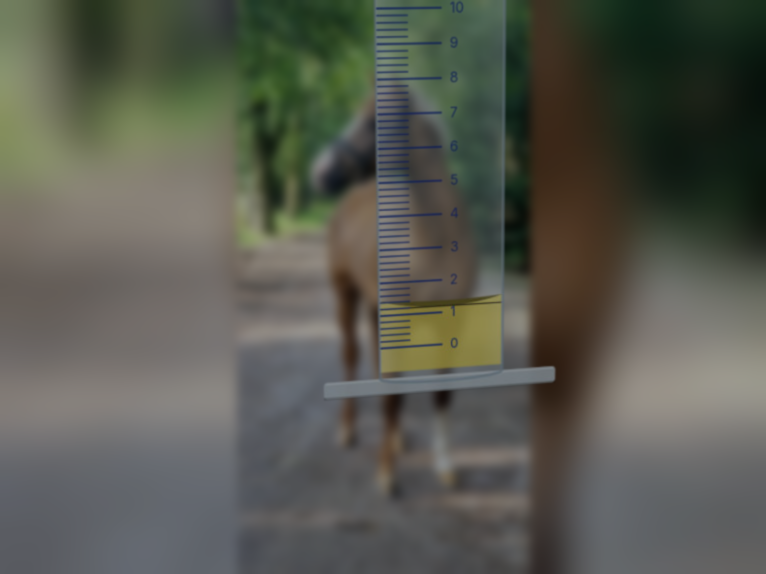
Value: 1.2,mL
